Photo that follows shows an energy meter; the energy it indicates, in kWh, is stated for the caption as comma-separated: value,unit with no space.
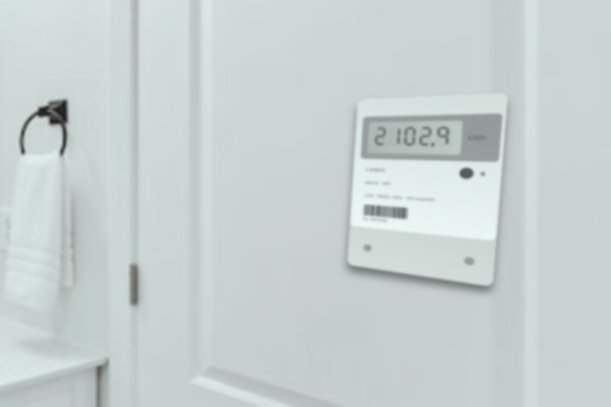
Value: 2102.9,kWh
